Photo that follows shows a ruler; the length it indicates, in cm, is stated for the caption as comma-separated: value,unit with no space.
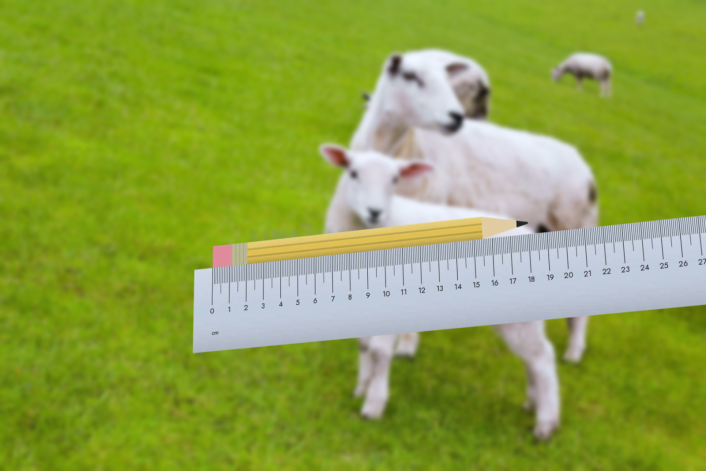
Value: 18,cm
